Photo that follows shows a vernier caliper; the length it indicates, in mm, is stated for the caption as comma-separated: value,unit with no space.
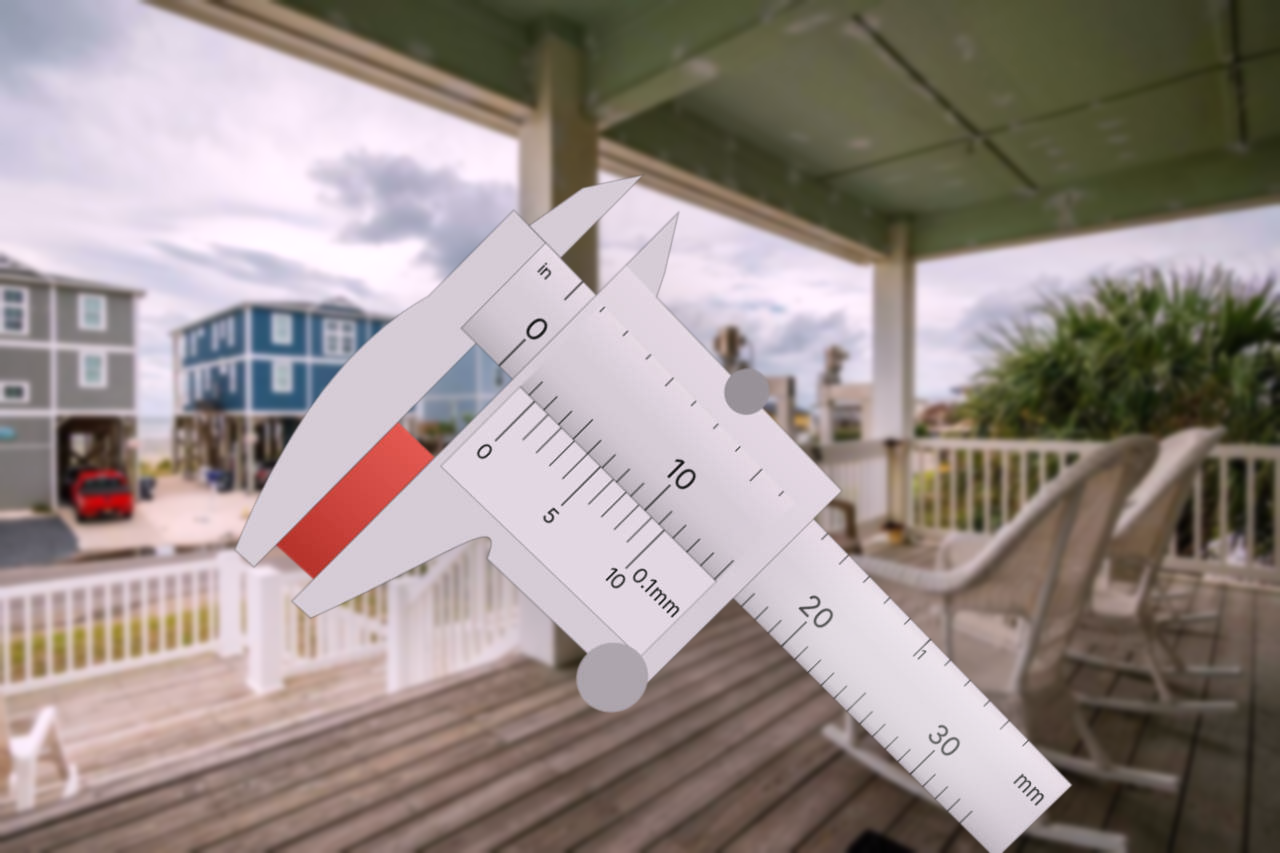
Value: 2.4,mm
